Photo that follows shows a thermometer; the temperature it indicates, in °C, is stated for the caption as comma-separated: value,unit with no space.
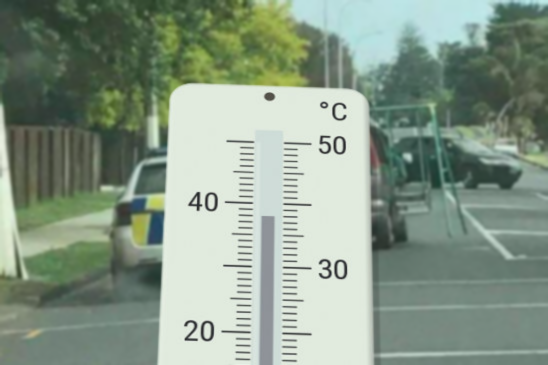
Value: 38,°C
